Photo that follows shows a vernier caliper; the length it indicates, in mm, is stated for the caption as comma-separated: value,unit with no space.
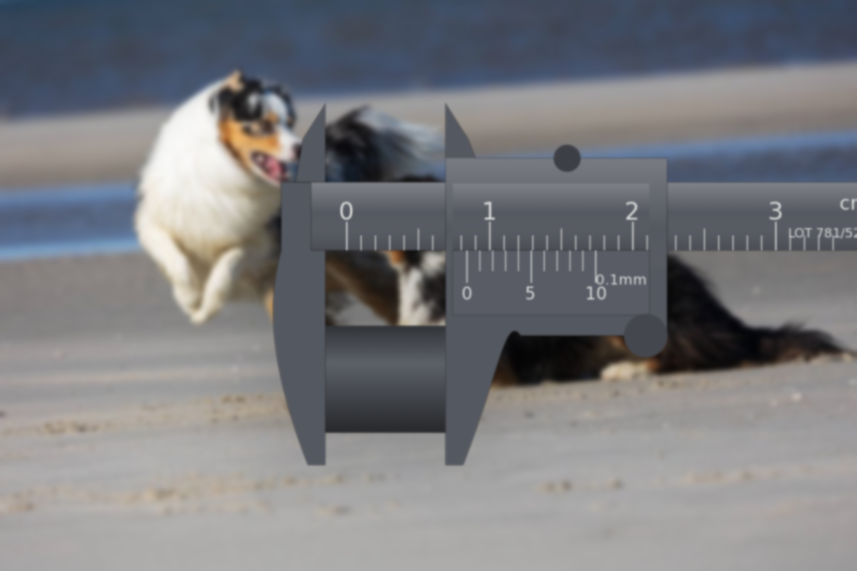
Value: 8.4,mm
